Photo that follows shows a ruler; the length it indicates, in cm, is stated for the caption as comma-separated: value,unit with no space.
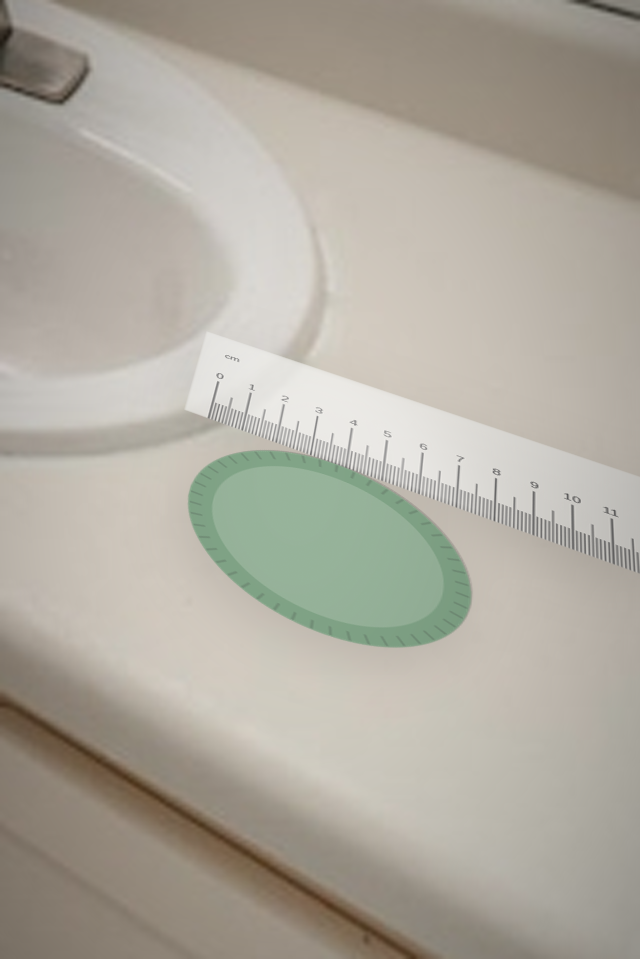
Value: 7.5,cm
